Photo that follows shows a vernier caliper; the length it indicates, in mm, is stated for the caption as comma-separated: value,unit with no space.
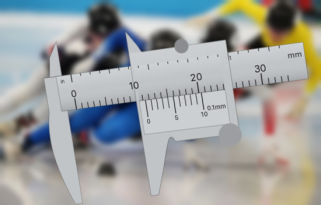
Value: 11.4,mm
